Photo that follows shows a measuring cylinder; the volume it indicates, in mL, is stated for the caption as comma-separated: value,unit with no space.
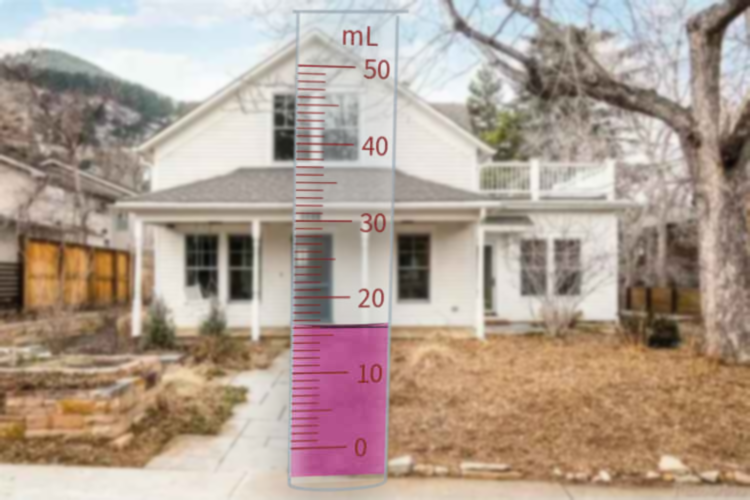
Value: 16,mL
